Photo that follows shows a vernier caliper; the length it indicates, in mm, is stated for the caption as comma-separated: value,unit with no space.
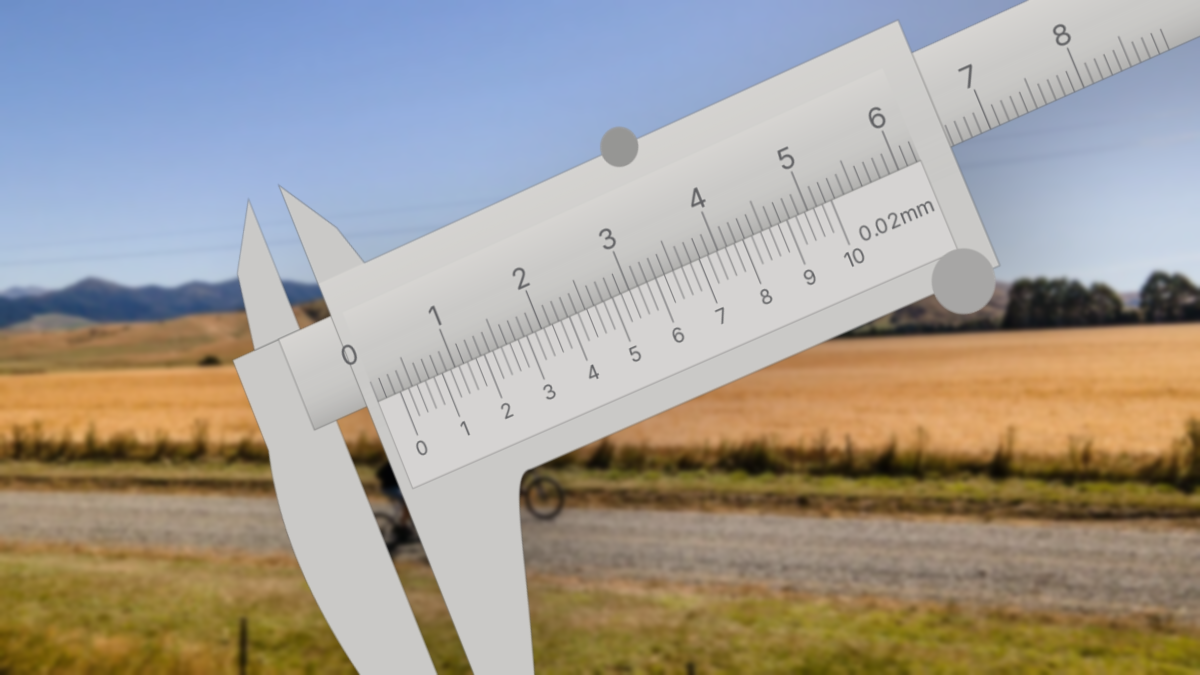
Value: 3.6,mm
